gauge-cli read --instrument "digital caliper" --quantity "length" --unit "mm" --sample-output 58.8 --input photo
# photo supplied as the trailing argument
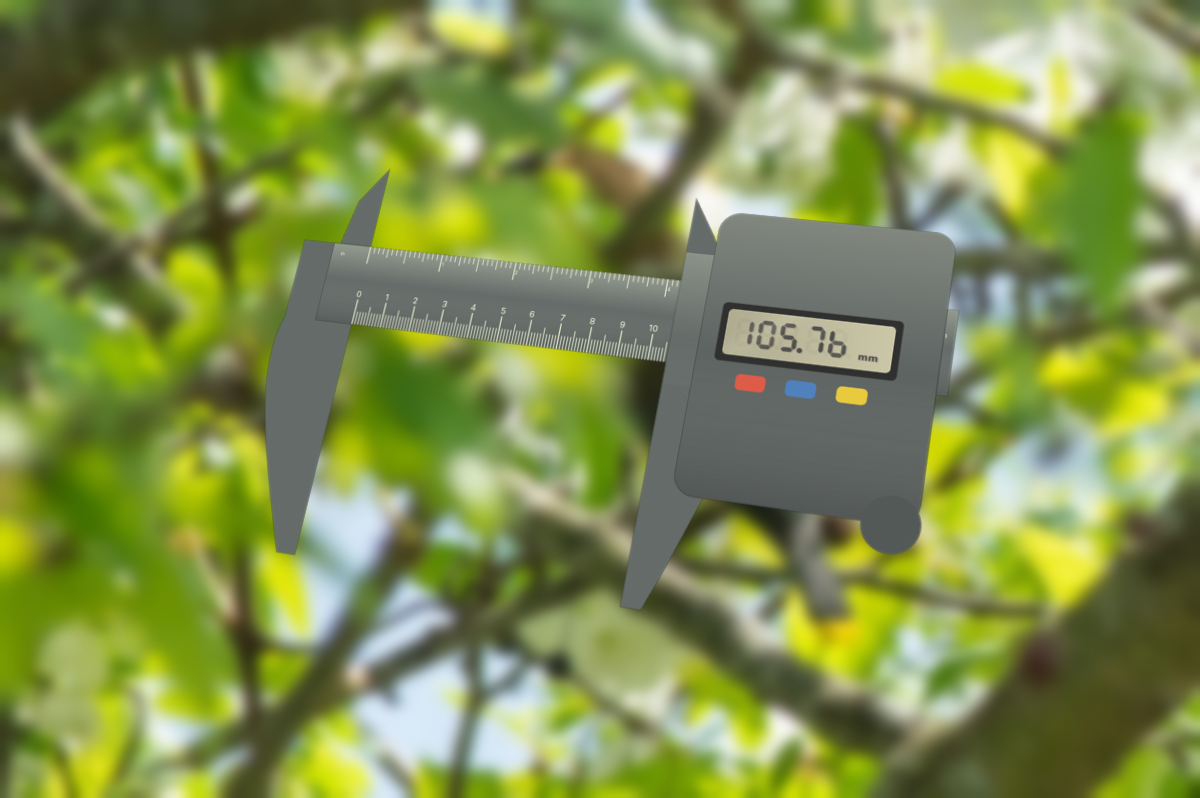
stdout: 105.76
